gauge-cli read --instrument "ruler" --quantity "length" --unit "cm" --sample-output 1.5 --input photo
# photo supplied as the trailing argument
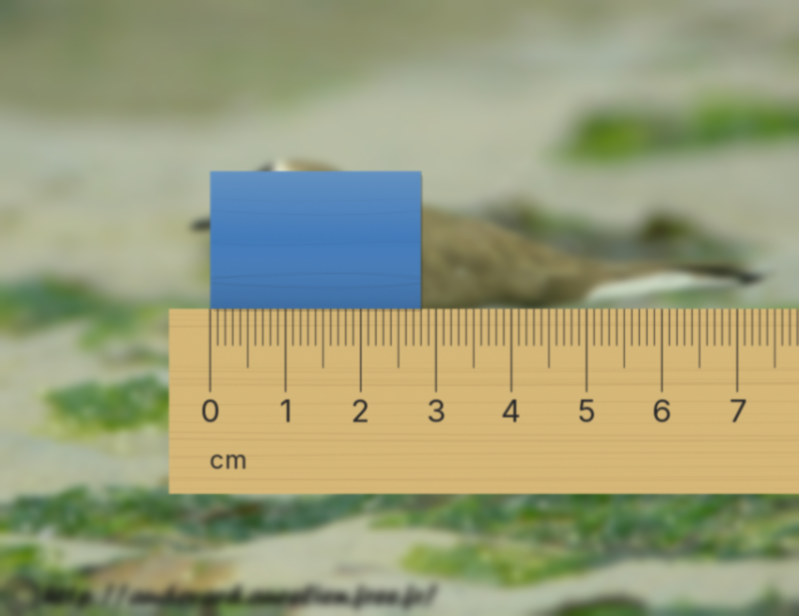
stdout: 2.8
